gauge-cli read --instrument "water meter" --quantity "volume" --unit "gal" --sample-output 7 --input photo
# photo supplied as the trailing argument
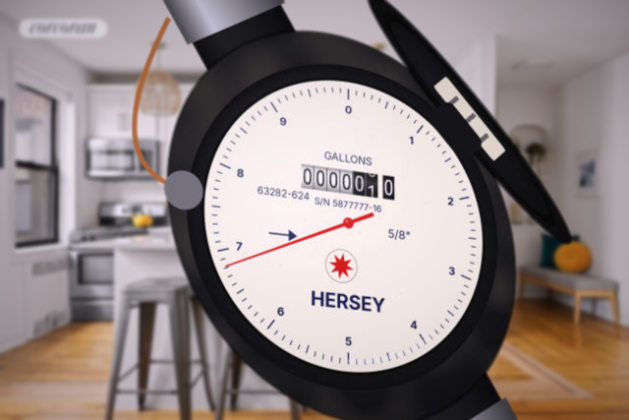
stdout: 6.8
